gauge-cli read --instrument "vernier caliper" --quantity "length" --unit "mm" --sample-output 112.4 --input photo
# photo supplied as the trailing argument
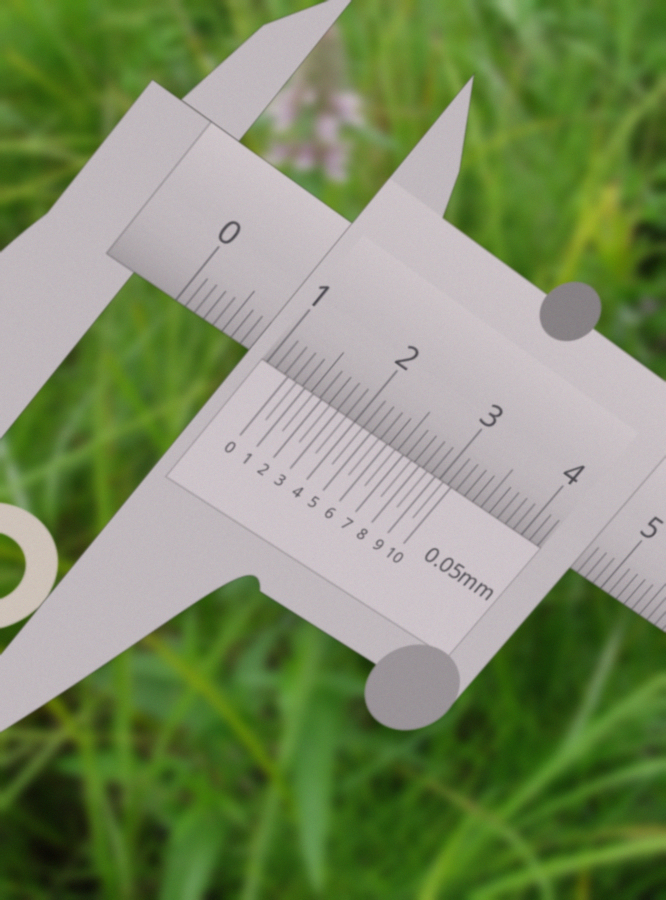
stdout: 12.4
